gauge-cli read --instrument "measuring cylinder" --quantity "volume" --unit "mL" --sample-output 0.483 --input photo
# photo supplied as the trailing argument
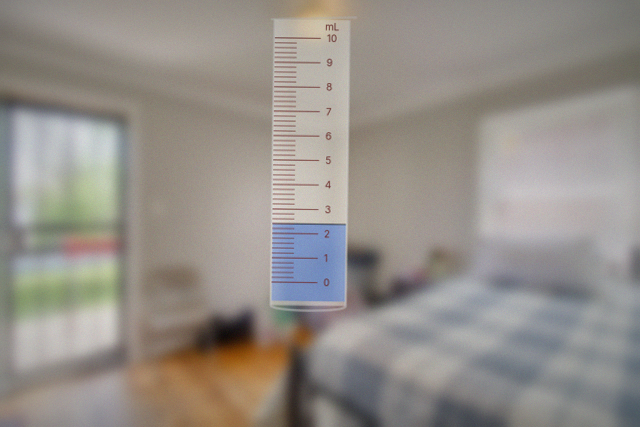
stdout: 2.4
